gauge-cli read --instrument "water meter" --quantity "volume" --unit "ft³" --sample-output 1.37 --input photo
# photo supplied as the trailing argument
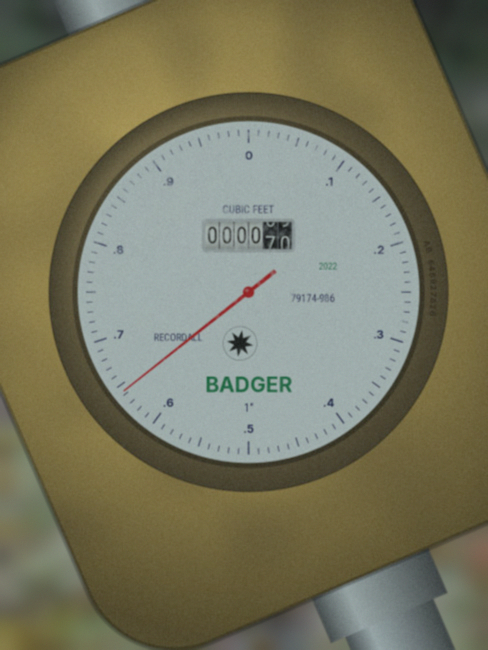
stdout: 69.64
